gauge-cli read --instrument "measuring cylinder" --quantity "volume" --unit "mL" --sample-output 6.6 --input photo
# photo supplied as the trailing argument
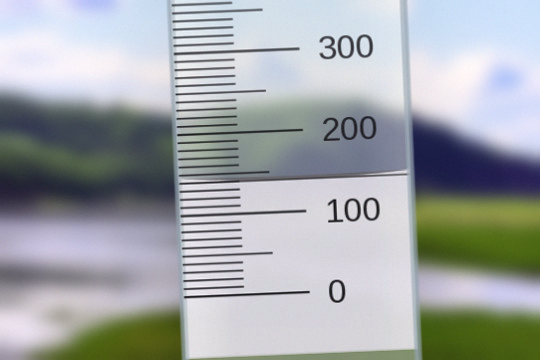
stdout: 140
